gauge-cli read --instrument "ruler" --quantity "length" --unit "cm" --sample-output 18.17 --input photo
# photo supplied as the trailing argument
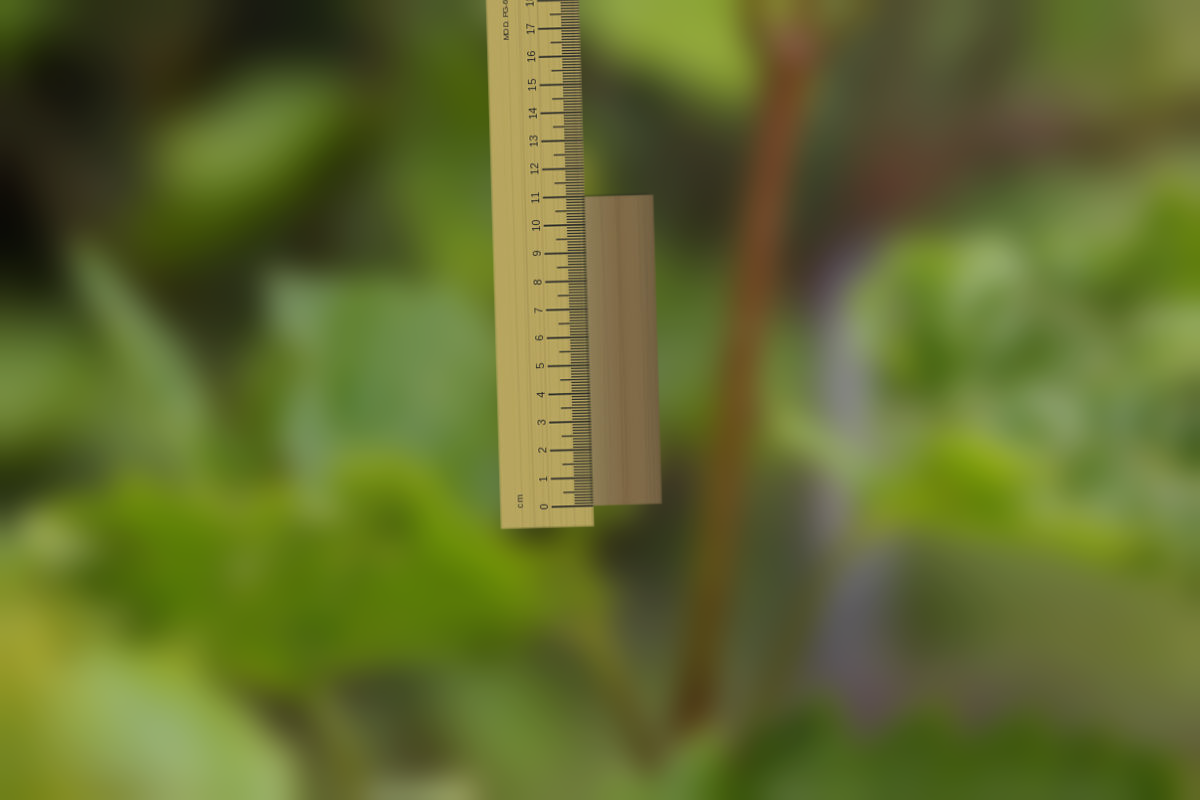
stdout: 11
